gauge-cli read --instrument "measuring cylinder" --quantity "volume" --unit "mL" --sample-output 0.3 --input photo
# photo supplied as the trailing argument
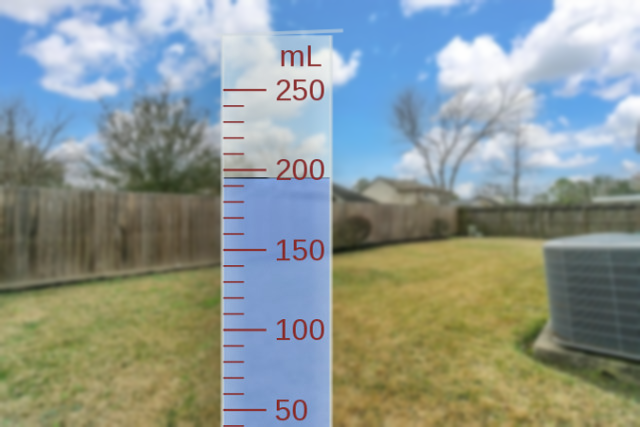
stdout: 195
